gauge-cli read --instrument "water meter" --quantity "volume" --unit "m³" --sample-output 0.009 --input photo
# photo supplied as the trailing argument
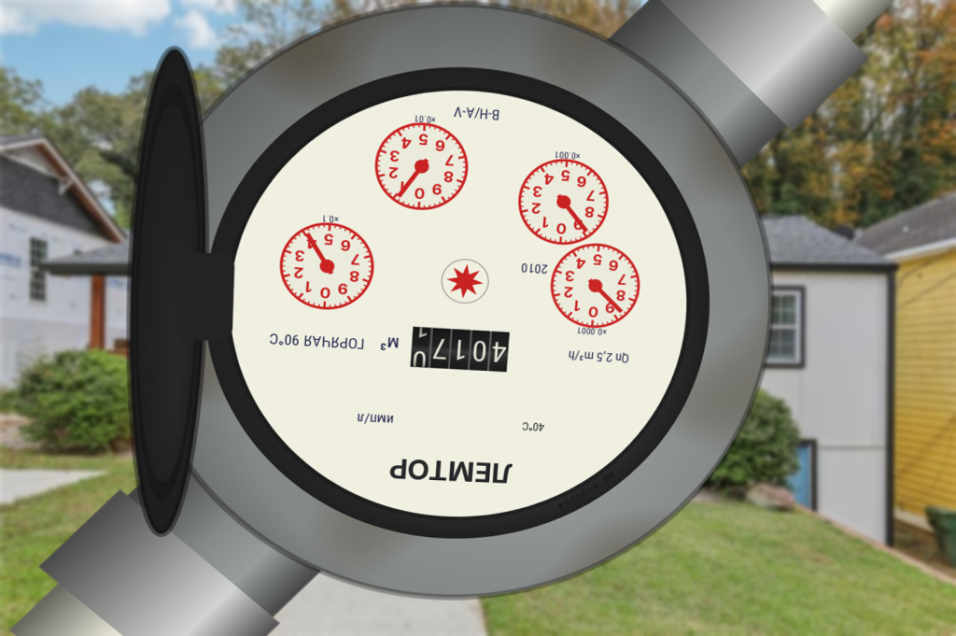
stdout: 40170.4088
